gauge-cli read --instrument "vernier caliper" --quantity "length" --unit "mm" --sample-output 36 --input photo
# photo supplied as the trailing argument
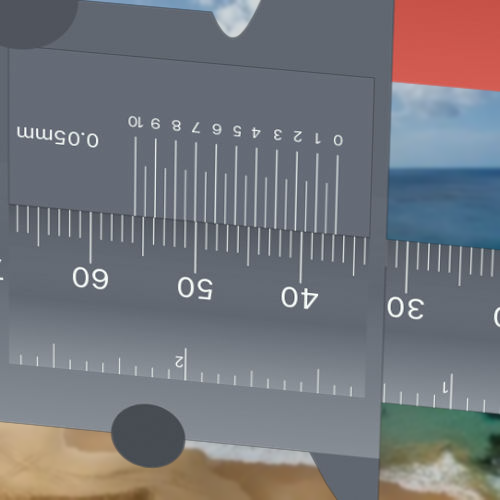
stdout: 36.8
